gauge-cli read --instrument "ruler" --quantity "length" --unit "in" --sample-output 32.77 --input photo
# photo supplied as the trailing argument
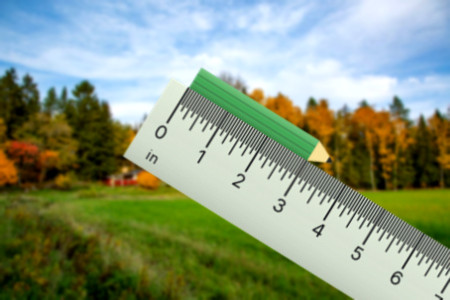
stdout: 3.5
